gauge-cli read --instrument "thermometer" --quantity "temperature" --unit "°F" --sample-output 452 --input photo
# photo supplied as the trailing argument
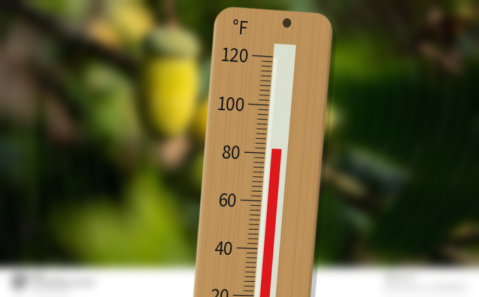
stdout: 82
